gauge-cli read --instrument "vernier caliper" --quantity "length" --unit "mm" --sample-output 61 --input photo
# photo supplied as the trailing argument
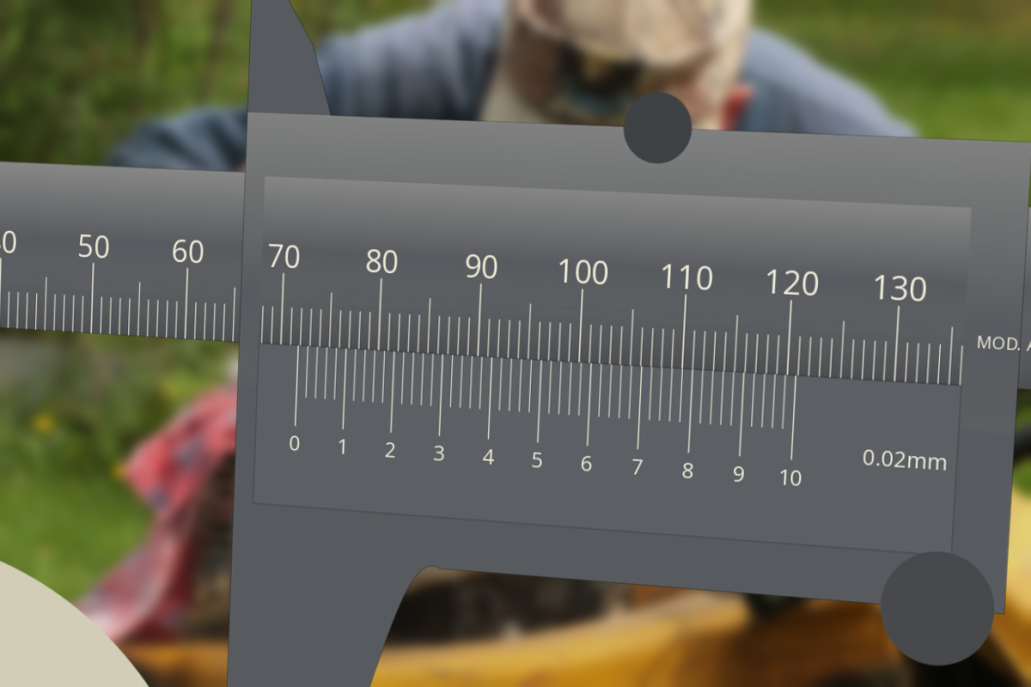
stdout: 71.8
